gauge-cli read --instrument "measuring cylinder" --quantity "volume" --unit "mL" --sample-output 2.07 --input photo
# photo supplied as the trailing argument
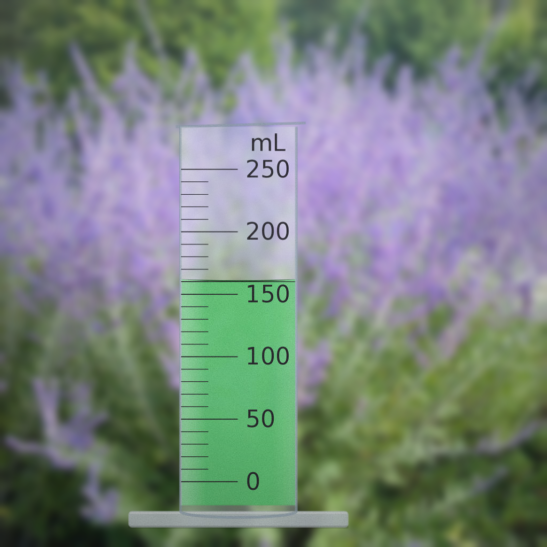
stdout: 160
